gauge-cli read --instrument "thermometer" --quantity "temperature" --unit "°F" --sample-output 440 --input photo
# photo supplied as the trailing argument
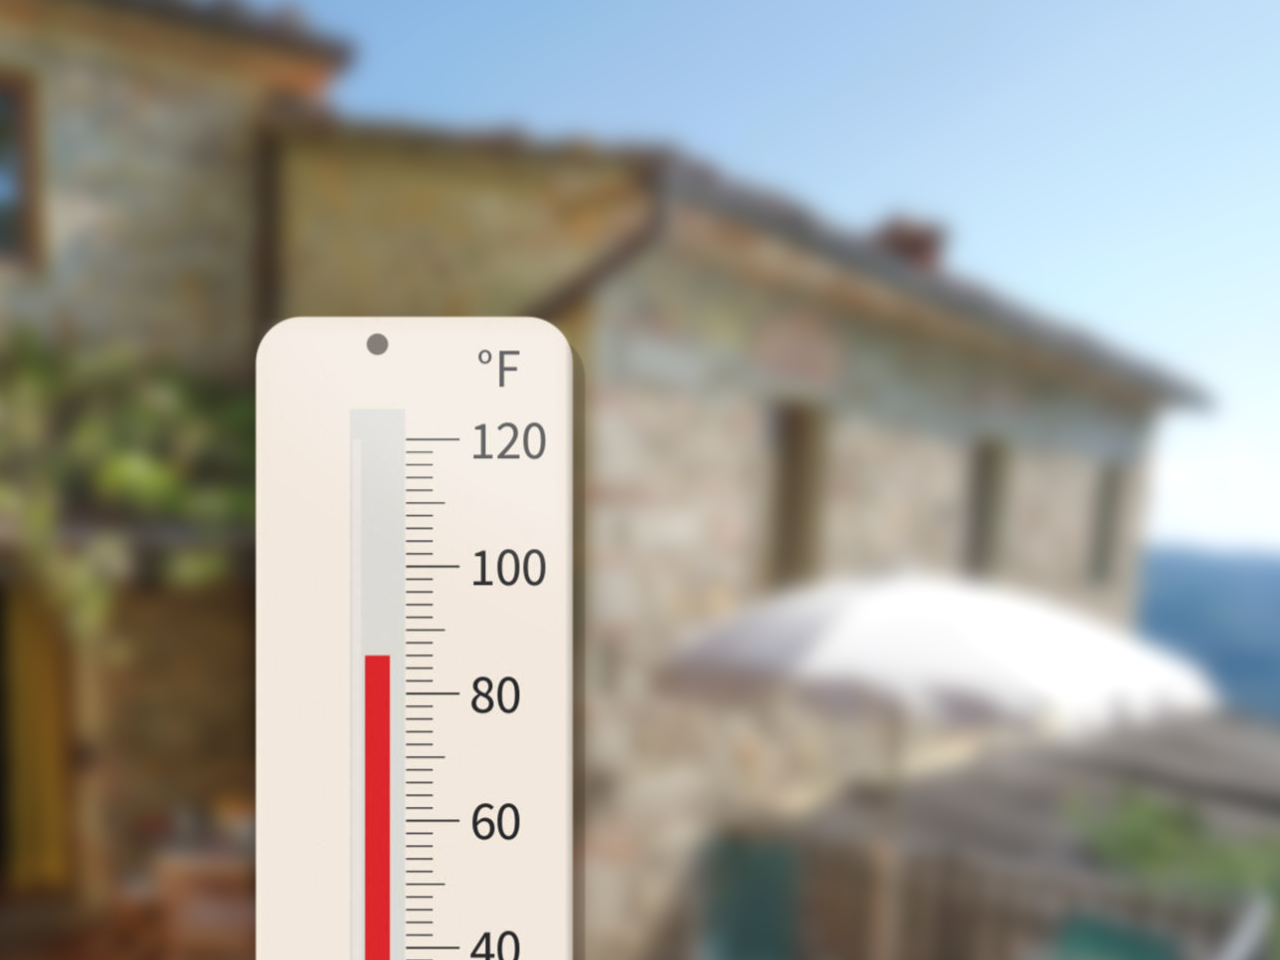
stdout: 86
